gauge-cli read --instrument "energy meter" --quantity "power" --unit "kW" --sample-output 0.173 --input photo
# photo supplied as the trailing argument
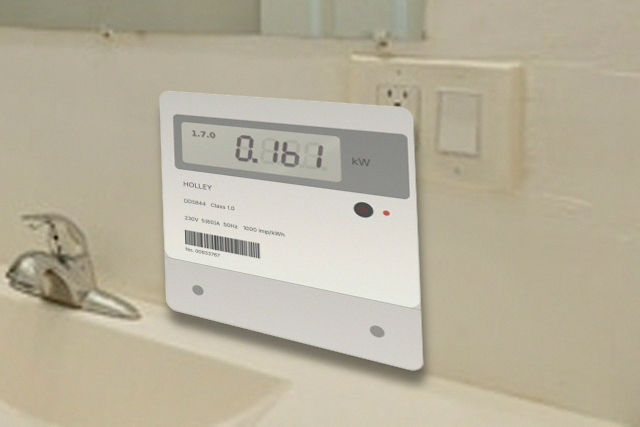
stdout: 0.161
